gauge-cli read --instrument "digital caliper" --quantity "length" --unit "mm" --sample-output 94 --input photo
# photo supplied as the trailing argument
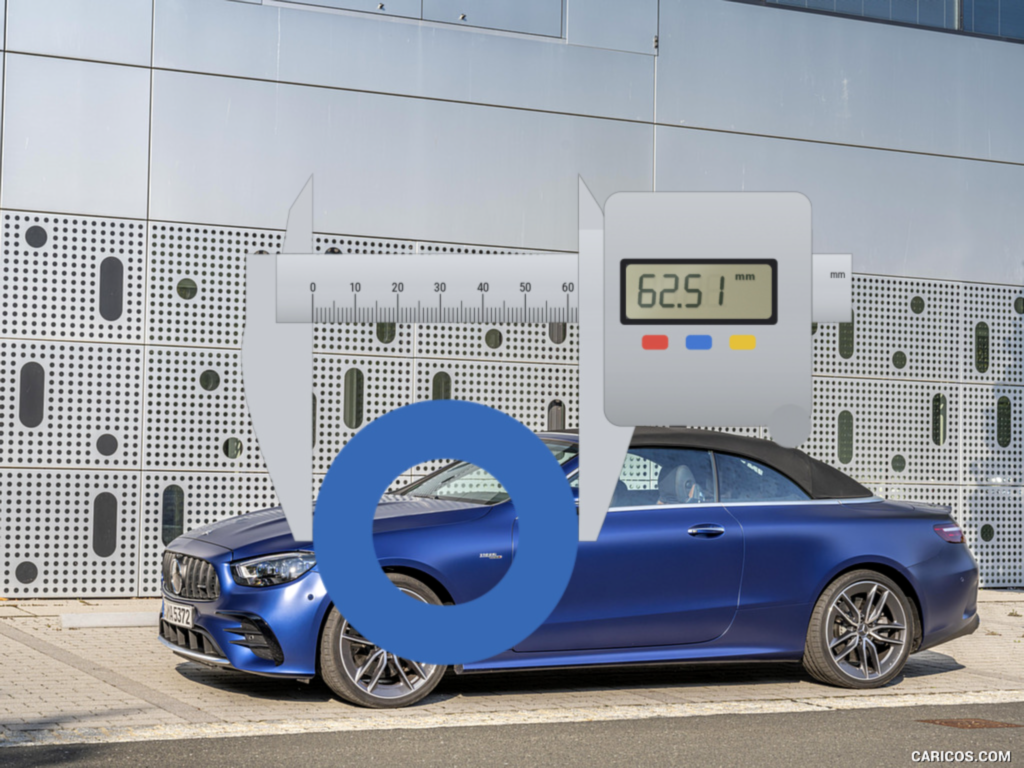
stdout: 62.51
